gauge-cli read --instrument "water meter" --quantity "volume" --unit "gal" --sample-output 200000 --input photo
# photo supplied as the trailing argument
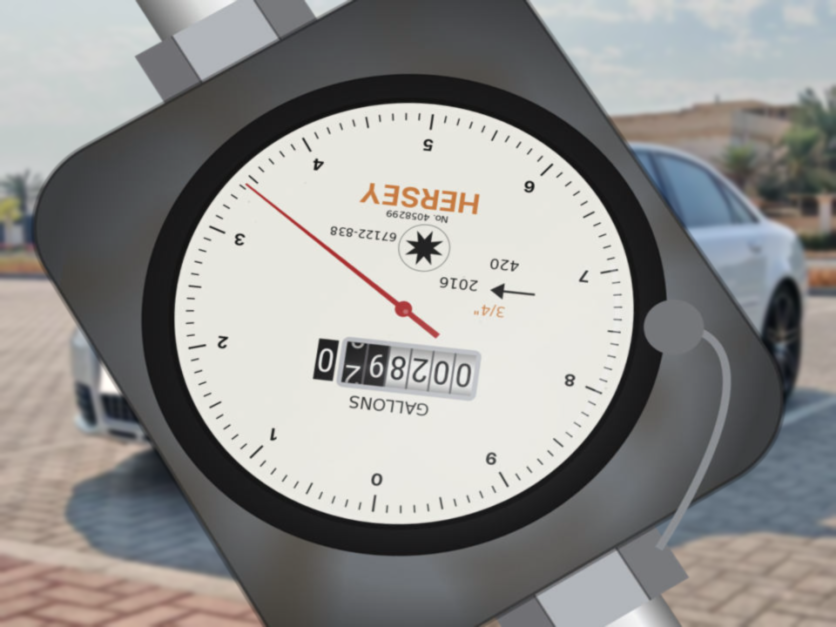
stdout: 28923.4
